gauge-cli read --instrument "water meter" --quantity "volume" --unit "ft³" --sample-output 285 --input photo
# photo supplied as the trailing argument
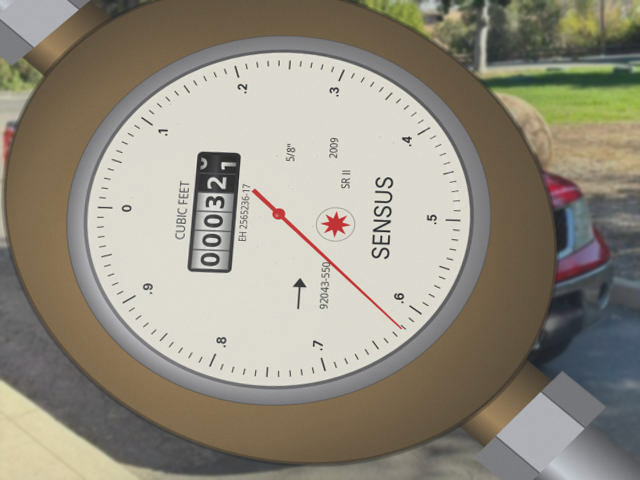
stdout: 320.62
